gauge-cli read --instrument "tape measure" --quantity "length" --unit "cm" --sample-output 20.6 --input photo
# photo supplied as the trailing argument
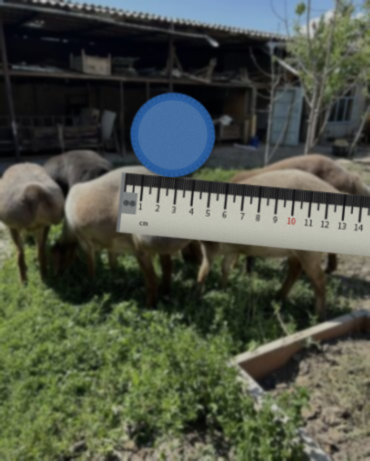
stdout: 5
